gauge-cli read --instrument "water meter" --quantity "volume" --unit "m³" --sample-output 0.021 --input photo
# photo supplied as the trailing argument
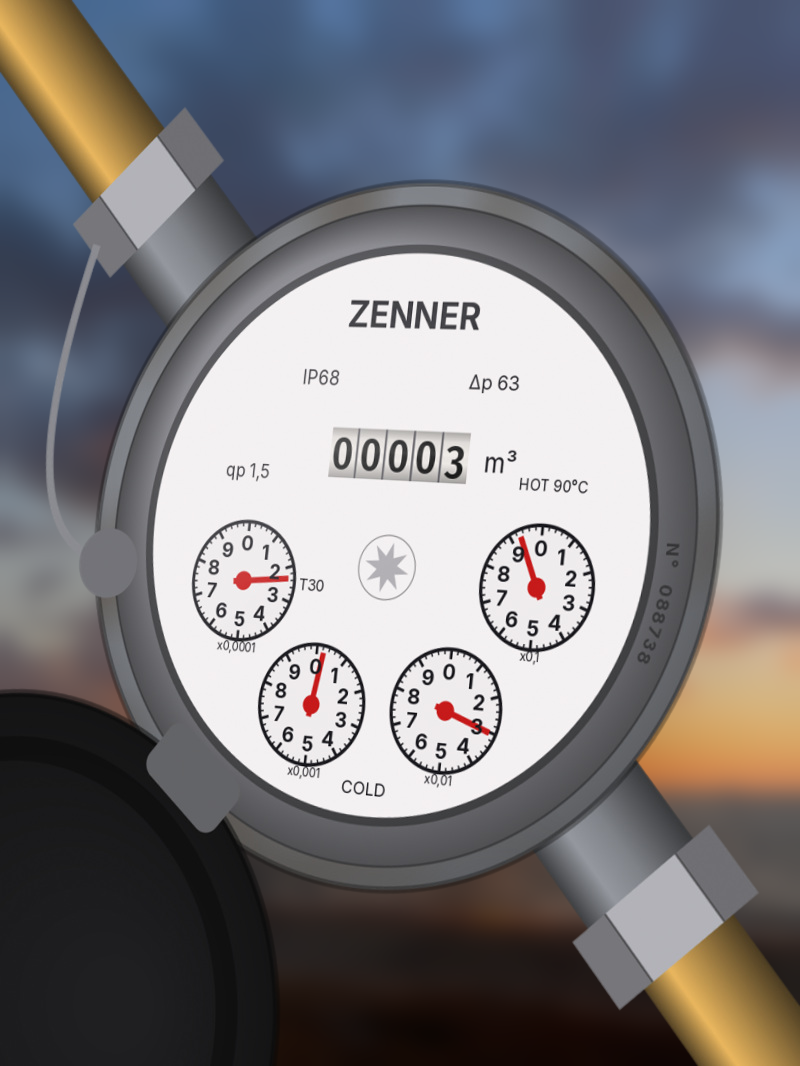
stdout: 2.9302
